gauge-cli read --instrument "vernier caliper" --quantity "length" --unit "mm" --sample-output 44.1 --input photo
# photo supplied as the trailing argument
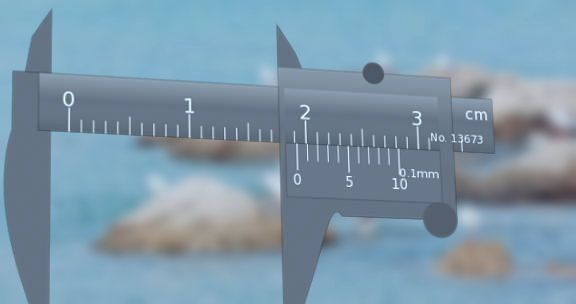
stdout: 19.2
